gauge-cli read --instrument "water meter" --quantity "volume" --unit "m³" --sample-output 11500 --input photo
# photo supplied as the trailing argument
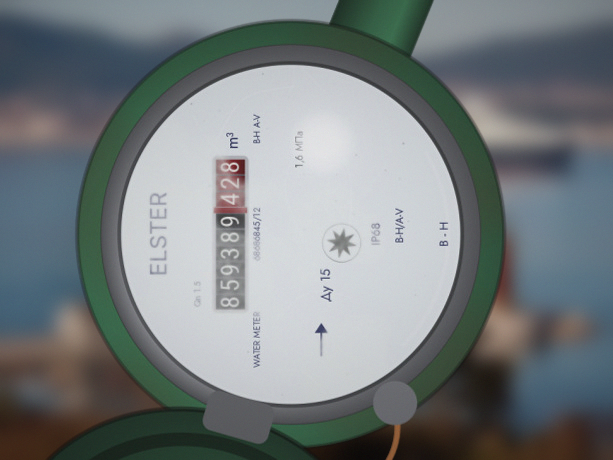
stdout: 859389.428
